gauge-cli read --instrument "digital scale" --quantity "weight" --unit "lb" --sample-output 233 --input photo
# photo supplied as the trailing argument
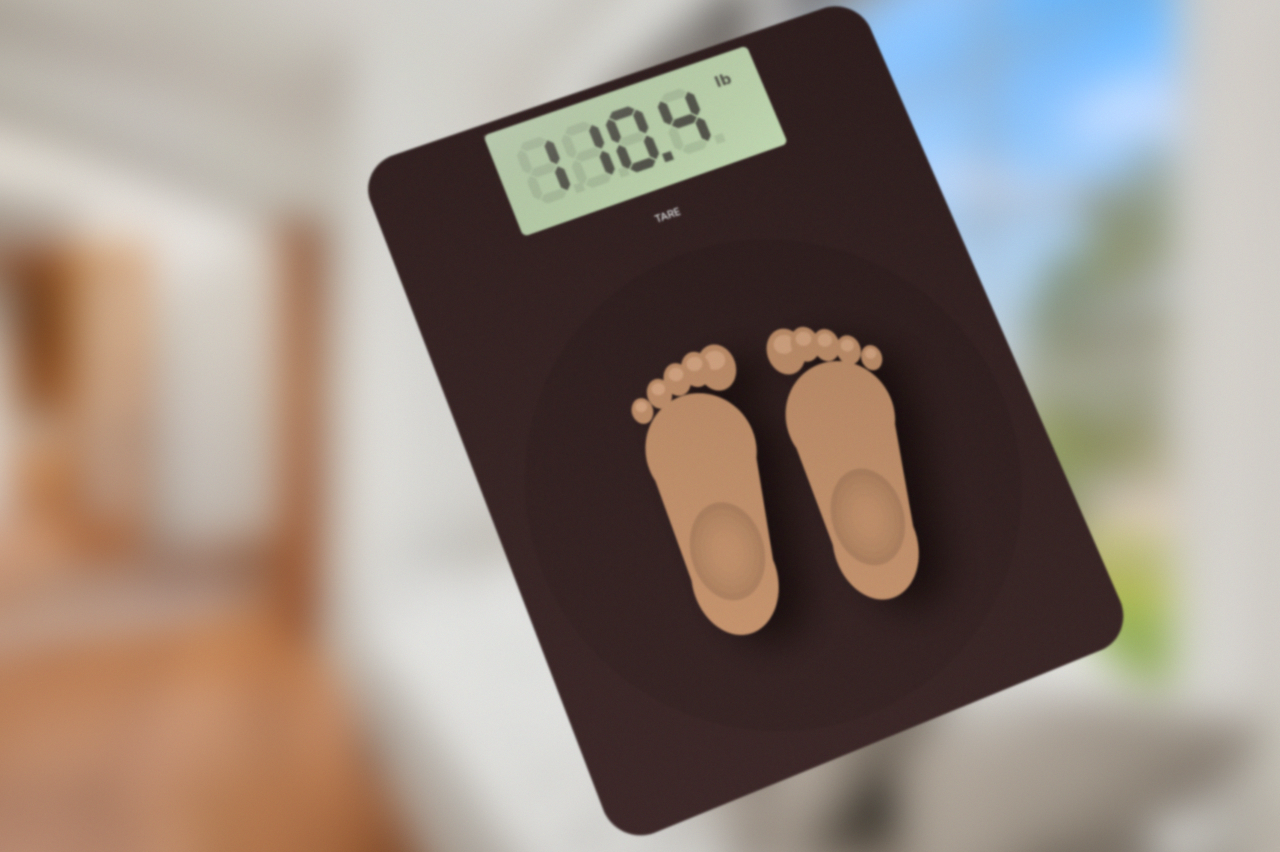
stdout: 110.4
